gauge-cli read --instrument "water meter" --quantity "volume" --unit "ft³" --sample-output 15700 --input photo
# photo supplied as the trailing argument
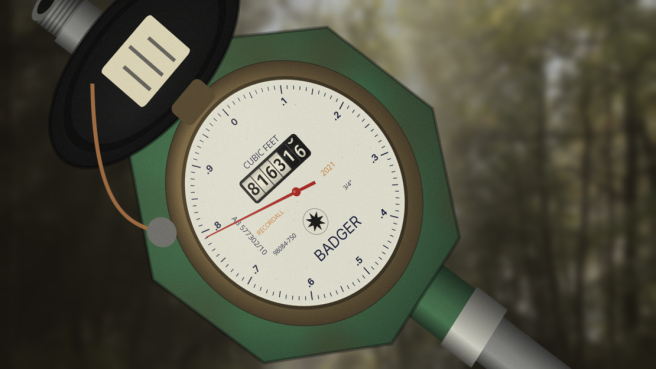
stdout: 816315.79
